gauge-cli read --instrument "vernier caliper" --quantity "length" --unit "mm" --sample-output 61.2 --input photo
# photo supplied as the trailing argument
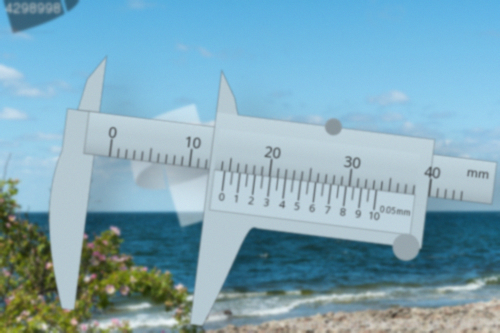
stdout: 14.4
